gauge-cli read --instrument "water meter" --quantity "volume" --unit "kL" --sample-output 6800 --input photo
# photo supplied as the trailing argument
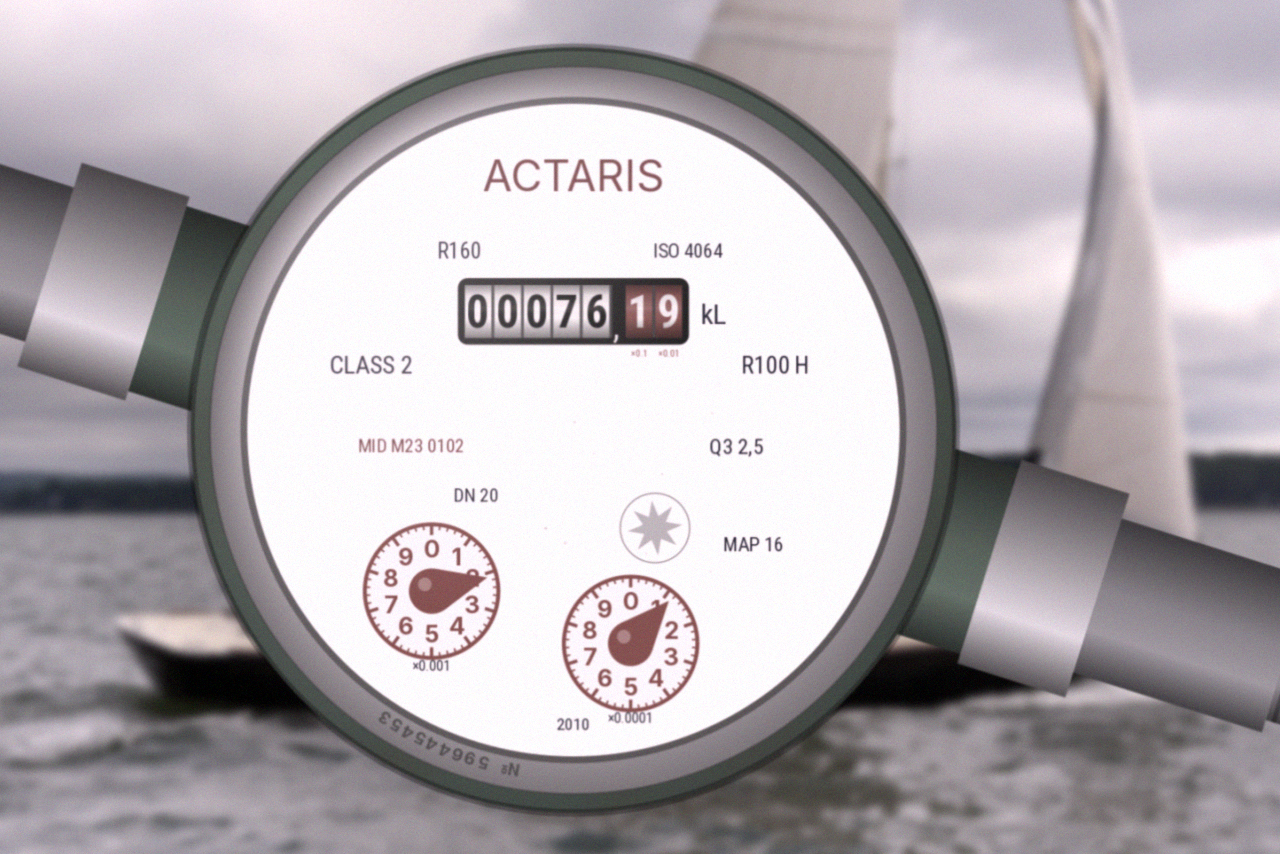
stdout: 76.1921
